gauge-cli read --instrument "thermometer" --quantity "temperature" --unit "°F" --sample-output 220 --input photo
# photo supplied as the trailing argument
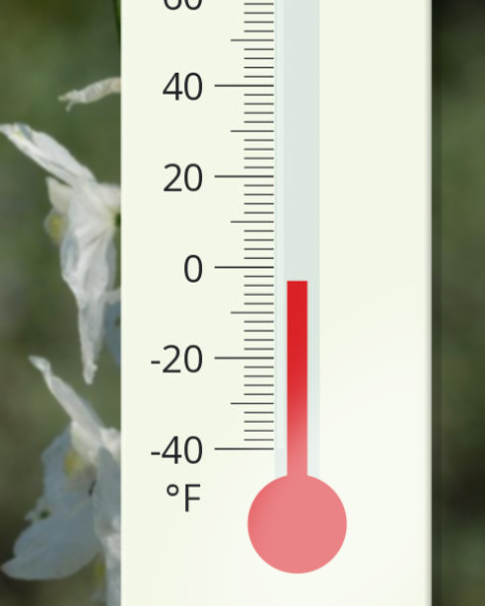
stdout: -3
